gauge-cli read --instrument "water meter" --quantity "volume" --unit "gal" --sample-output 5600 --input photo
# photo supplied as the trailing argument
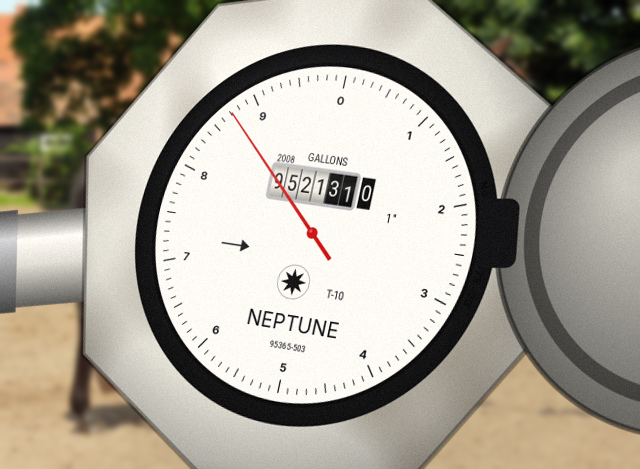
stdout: 9521308.7
